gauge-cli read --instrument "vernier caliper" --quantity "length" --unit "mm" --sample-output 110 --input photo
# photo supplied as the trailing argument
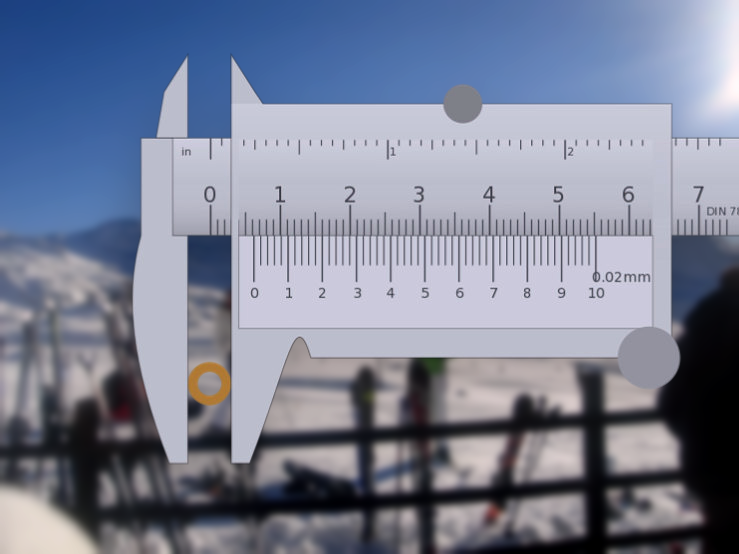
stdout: 6.2
